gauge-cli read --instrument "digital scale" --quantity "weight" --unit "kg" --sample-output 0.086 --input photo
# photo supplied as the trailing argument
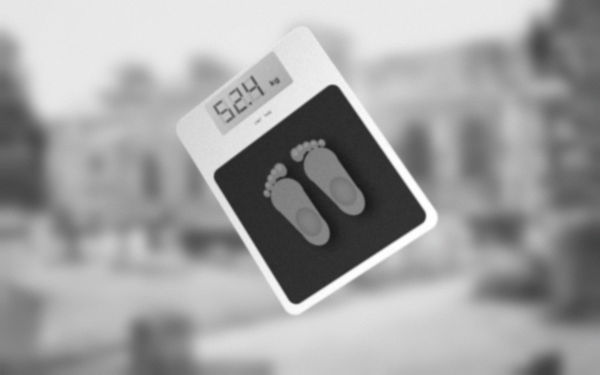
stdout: 52.4
